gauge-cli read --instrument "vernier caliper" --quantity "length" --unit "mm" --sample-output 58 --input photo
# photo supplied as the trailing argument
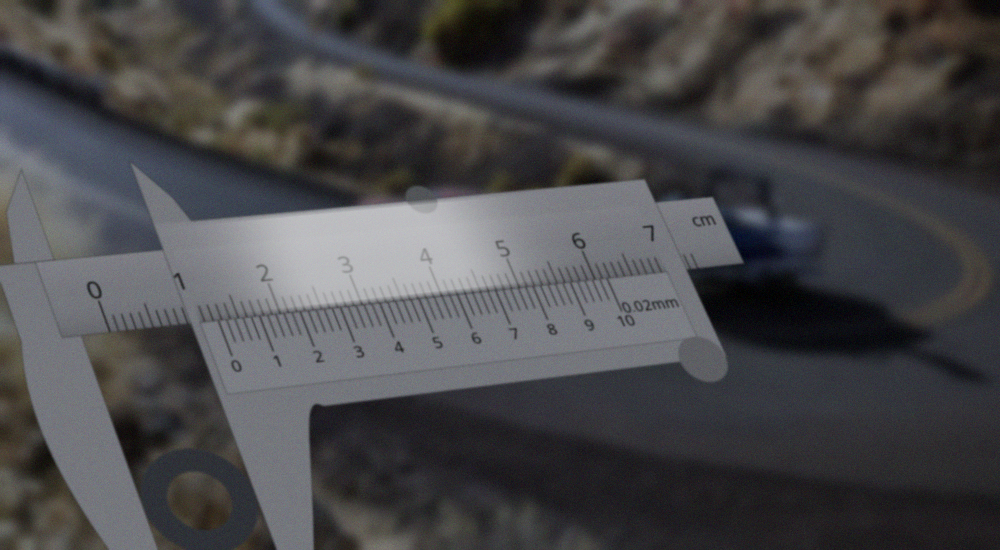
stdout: 12.6
